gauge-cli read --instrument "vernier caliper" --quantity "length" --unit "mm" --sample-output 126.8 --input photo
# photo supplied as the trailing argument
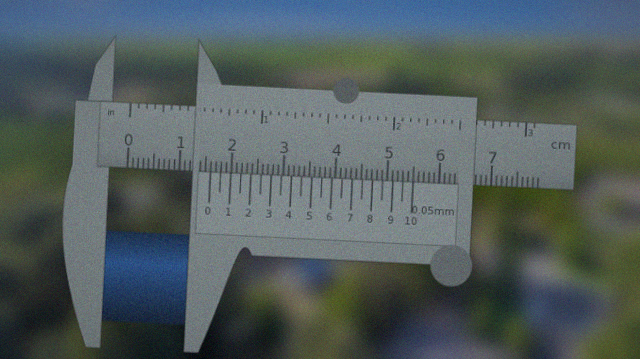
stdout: 16.0
